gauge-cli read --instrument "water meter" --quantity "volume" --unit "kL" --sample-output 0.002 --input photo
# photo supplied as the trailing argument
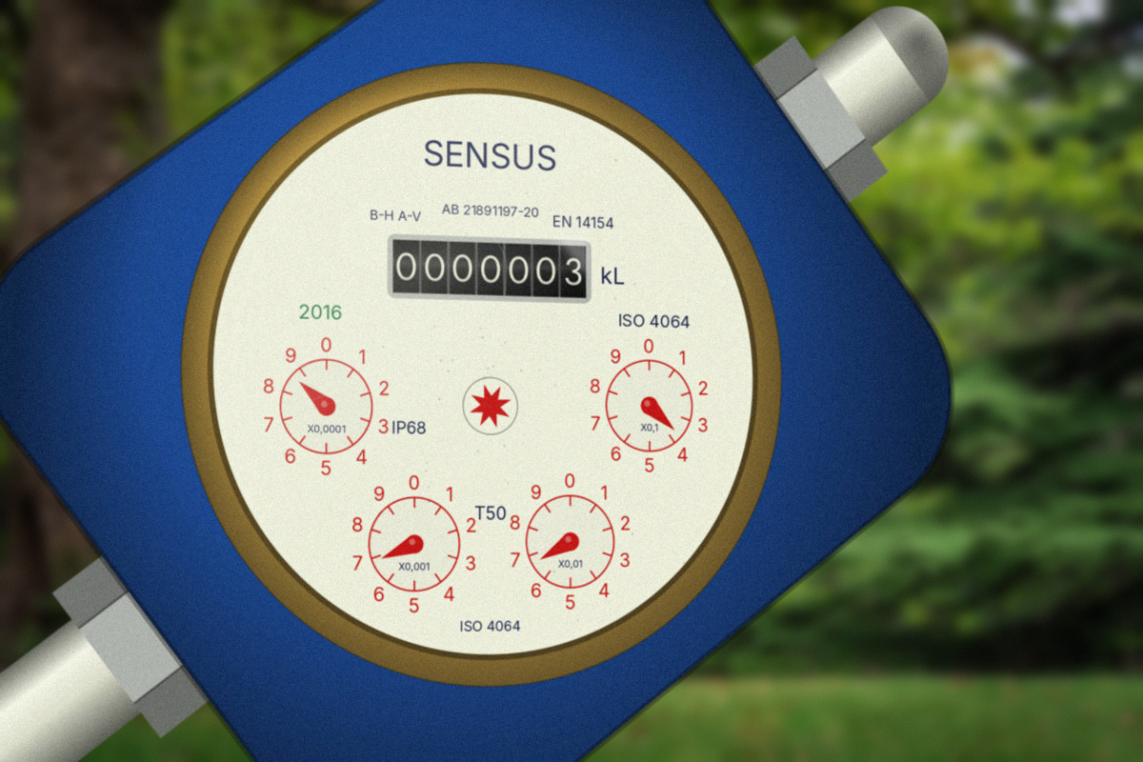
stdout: 3.3668
